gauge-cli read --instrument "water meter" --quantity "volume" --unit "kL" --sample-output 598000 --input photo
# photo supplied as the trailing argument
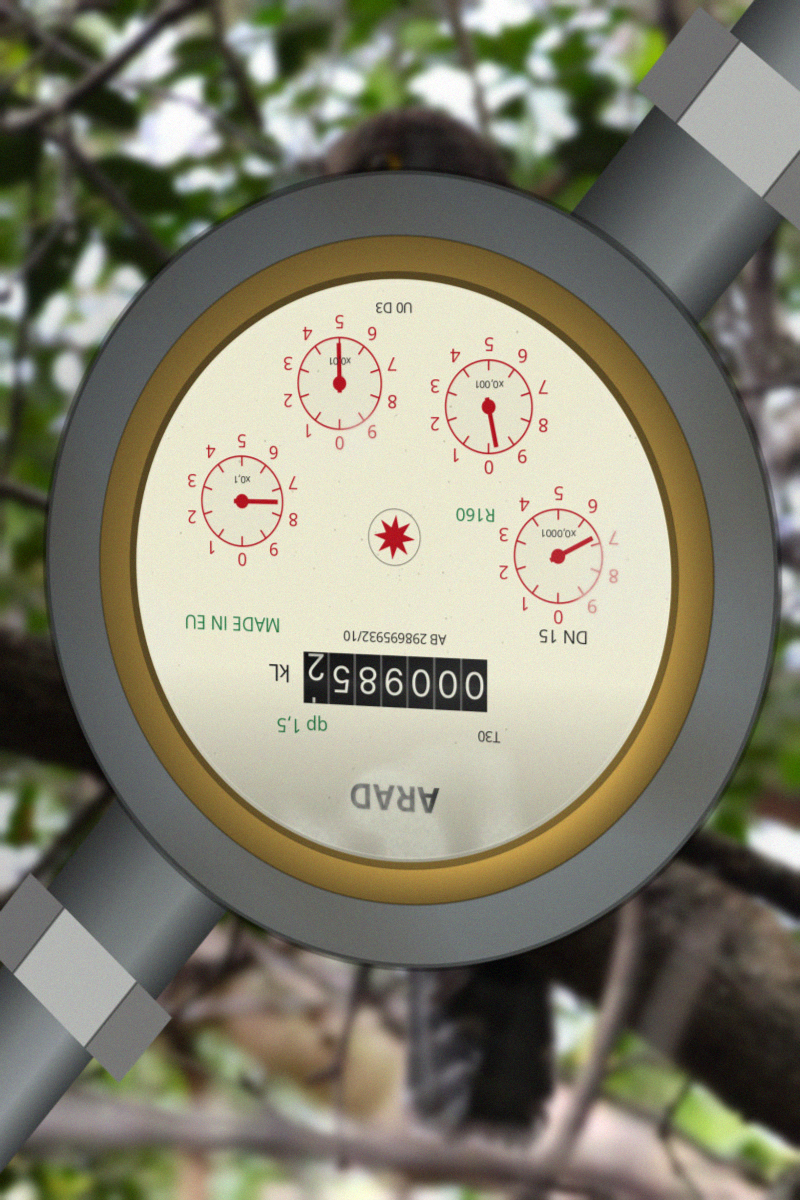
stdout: 9851.7496
